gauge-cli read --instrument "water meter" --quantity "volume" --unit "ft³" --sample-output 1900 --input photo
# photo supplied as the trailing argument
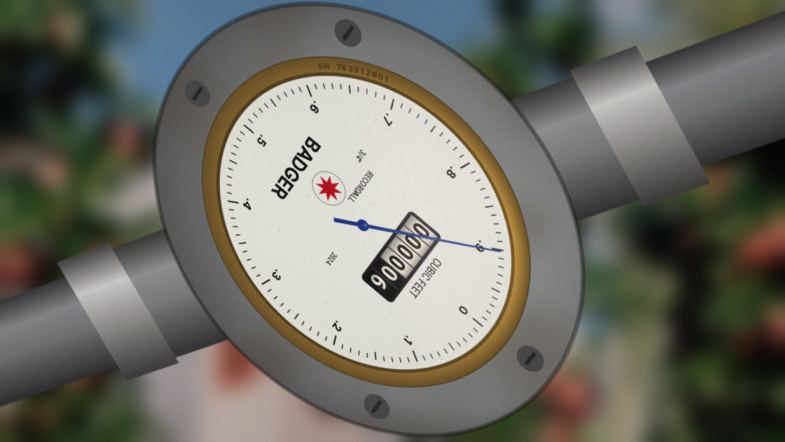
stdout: 5.90
